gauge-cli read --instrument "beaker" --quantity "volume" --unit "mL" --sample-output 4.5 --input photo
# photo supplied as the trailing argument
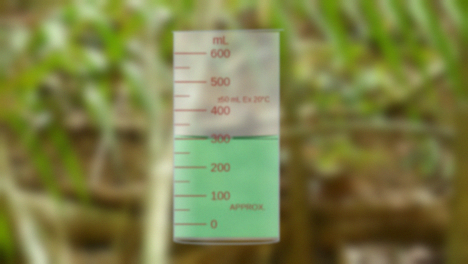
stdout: 300
